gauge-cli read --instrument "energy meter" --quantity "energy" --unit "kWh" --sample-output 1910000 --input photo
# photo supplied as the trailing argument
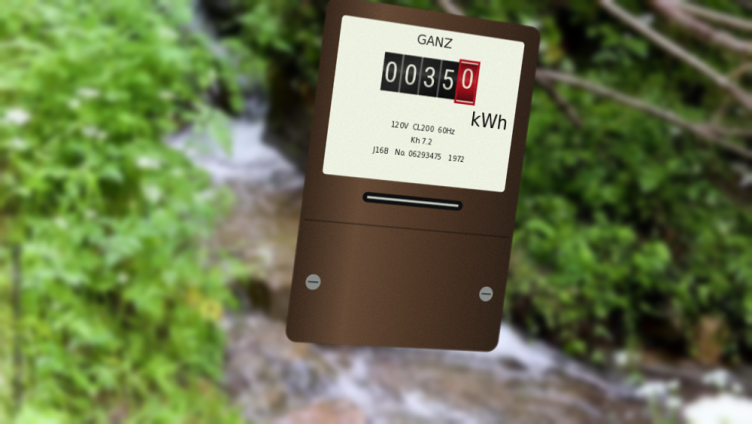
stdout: 35.0
